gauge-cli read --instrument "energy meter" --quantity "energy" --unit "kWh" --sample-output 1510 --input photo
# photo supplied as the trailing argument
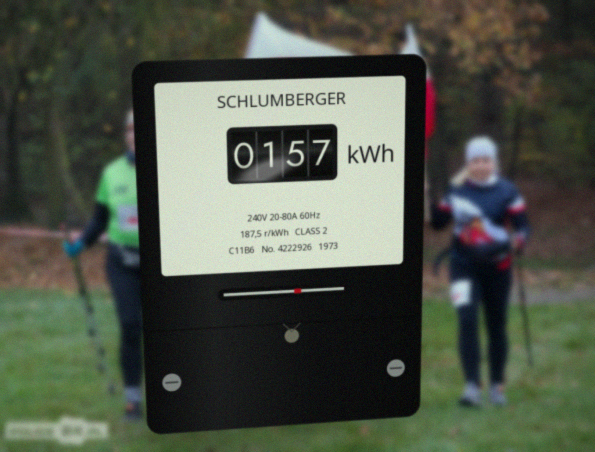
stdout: 157
